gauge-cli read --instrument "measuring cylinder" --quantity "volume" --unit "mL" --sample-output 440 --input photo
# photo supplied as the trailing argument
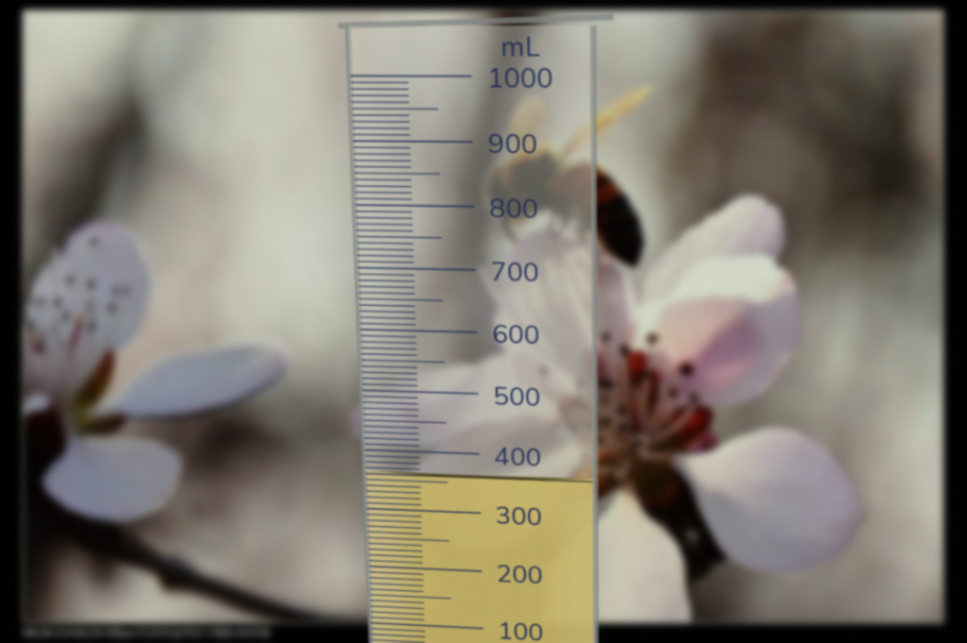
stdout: 360
